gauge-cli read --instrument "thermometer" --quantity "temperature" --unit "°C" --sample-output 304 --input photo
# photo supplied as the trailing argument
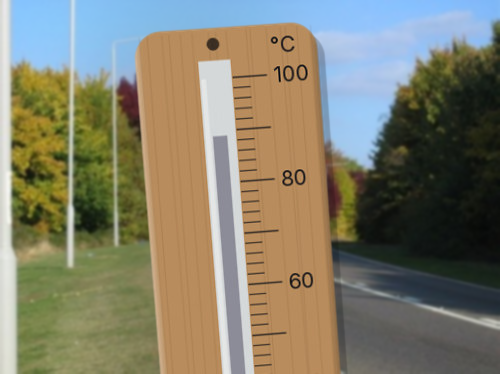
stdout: 89
